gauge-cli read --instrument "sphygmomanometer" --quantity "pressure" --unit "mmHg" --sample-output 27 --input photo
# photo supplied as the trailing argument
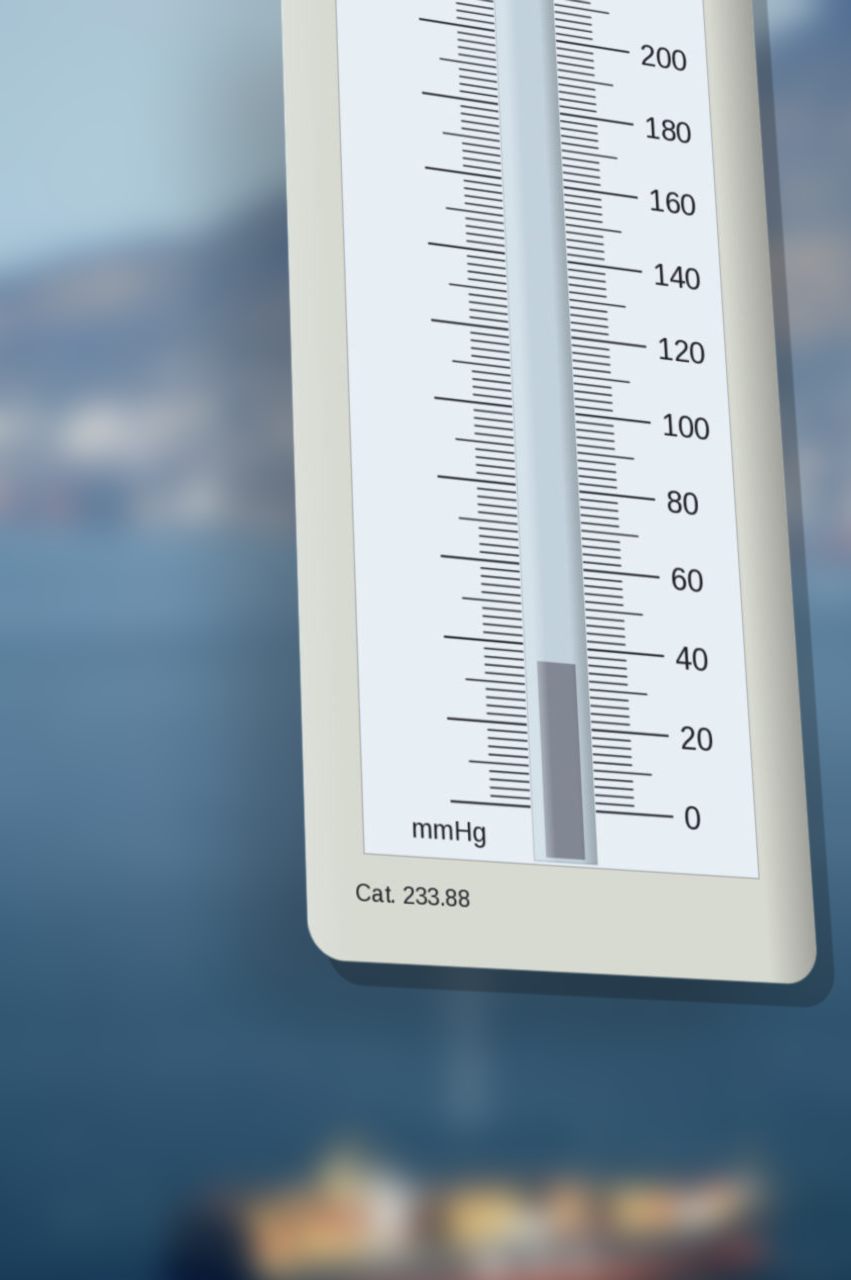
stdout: 36
